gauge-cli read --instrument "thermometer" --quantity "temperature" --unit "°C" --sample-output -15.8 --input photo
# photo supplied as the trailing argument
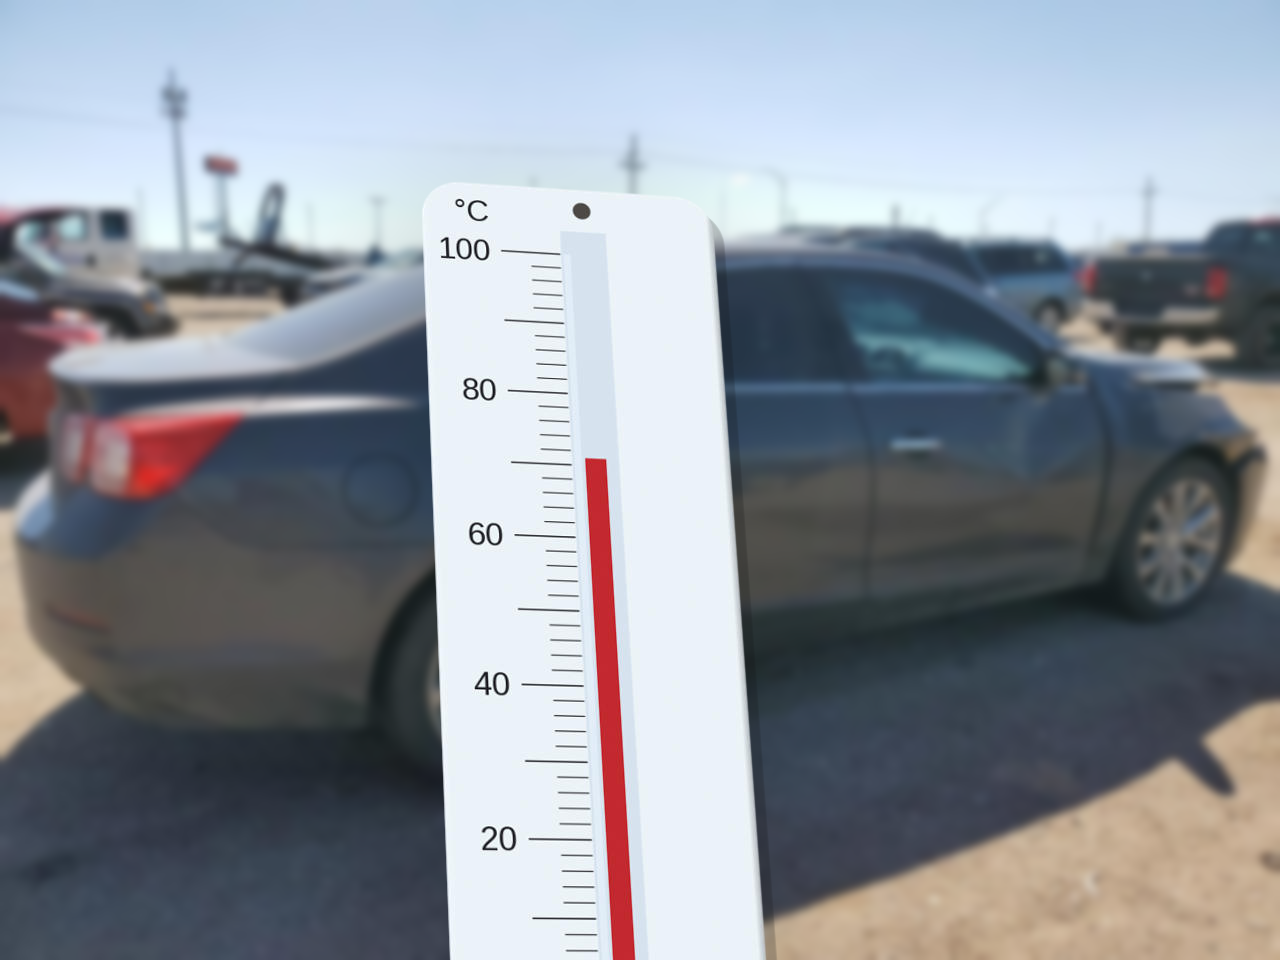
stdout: 71
